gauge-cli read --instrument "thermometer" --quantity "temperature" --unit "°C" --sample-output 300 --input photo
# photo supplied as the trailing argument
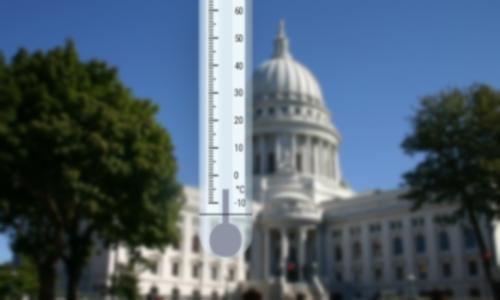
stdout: -5
